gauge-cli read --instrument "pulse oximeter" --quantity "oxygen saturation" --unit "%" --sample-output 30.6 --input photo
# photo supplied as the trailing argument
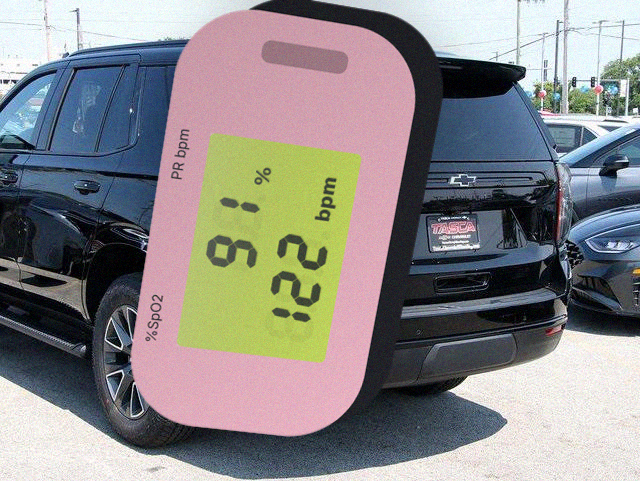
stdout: 91
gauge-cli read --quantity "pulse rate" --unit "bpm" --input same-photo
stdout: 122
